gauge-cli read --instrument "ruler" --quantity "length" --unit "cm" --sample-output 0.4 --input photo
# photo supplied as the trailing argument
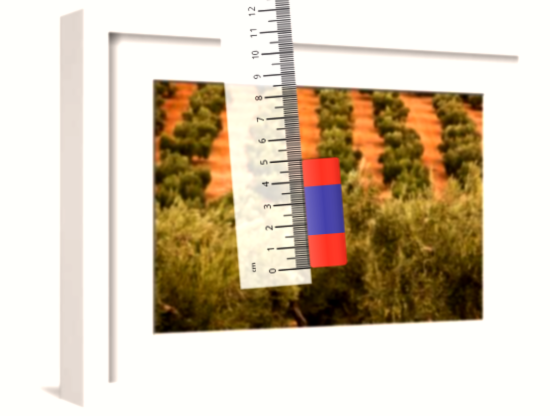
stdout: 5
